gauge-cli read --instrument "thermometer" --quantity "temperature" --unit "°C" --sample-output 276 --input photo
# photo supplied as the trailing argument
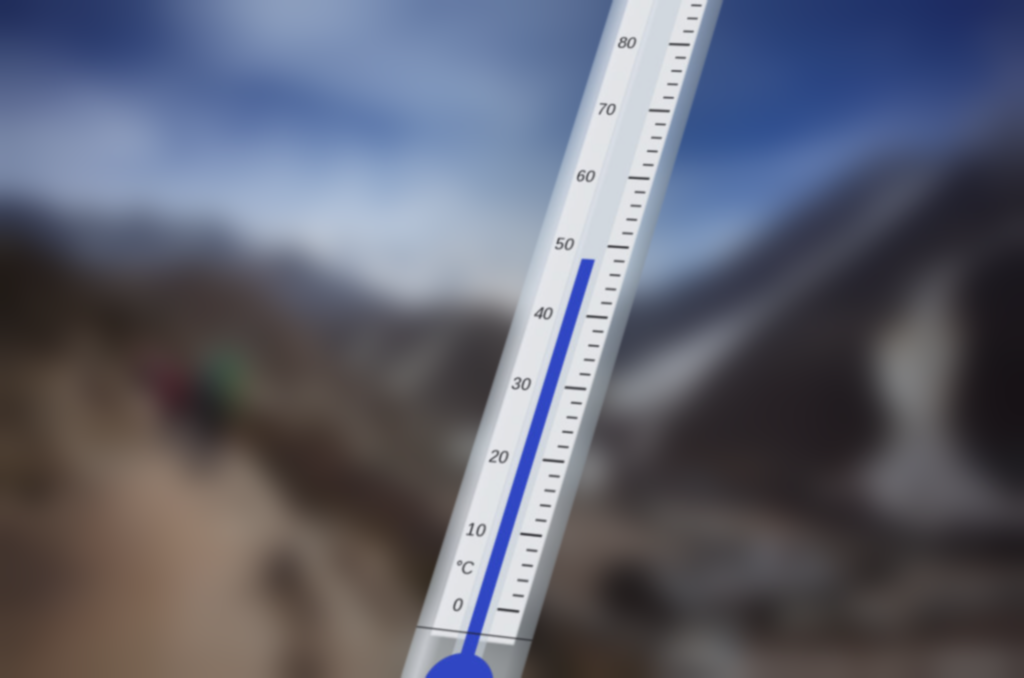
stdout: 48
